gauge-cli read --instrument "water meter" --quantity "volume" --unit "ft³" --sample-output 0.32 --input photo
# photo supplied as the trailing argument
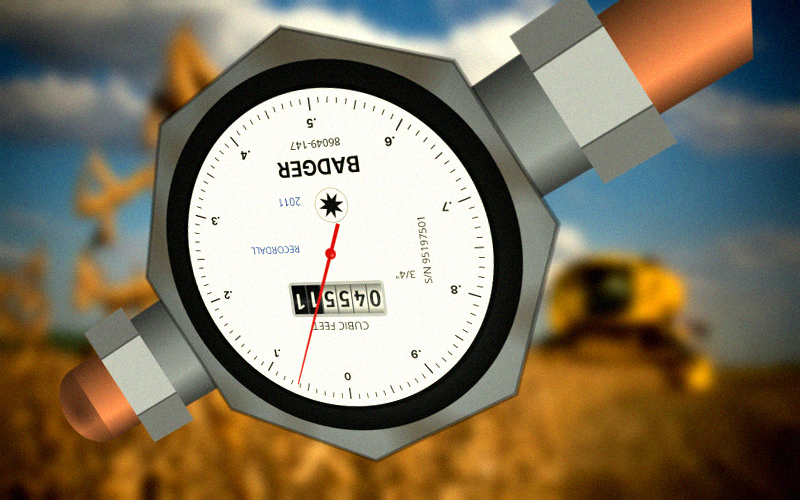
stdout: 45511.06
